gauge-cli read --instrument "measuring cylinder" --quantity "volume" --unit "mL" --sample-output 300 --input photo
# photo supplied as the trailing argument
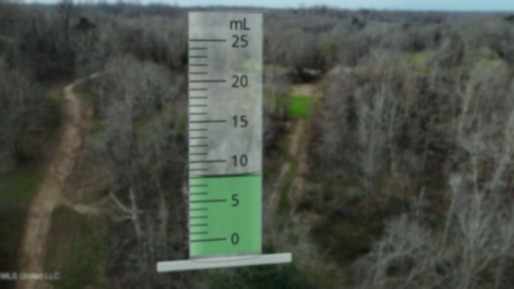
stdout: 8
